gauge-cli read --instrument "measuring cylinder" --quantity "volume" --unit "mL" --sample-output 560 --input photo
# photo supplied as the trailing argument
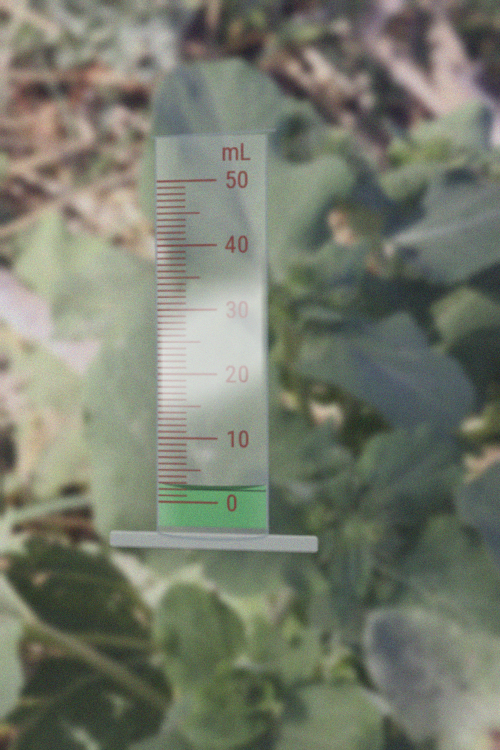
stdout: 2
